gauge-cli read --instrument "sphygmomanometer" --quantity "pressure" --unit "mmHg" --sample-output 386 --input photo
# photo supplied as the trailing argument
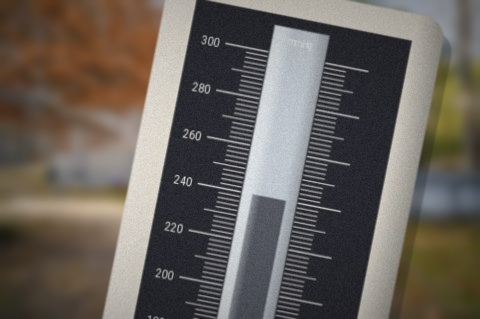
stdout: 240
